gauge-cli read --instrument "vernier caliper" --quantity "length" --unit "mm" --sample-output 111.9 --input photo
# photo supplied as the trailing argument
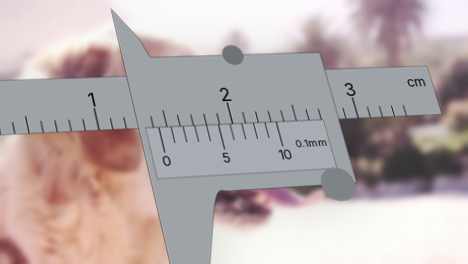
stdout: 14.4
